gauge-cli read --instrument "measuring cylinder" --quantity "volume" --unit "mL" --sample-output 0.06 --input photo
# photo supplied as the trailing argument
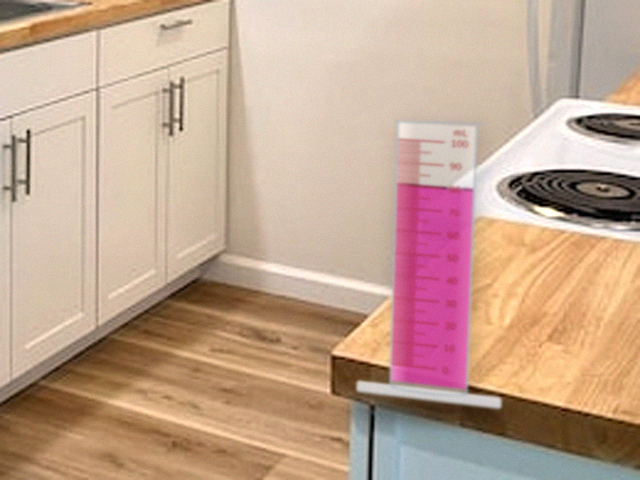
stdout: 80
